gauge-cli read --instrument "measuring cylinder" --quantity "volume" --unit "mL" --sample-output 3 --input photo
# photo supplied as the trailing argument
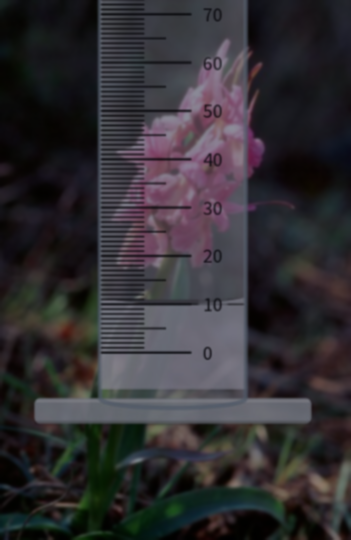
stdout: 10
